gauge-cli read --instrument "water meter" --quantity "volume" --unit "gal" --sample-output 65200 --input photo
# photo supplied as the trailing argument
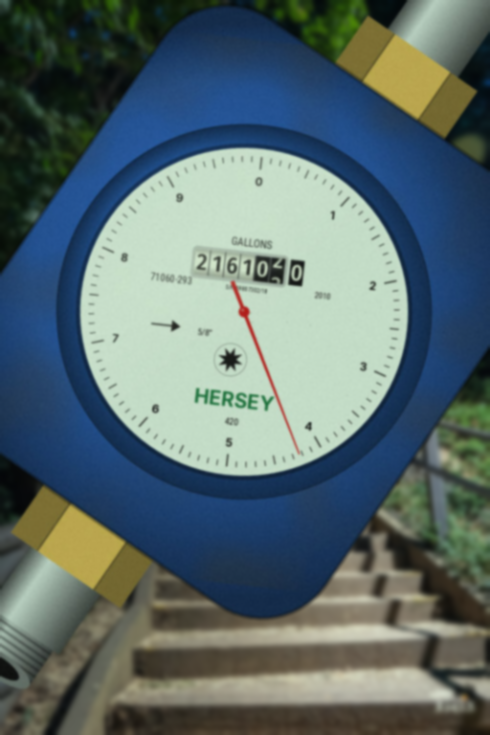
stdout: 2161024.2
